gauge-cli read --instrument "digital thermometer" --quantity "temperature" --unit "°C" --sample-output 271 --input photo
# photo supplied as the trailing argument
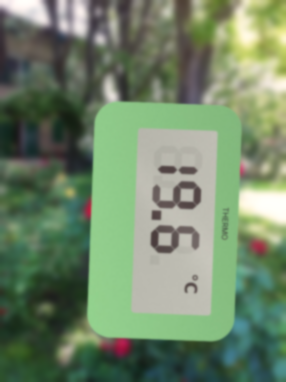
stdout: 19.6
